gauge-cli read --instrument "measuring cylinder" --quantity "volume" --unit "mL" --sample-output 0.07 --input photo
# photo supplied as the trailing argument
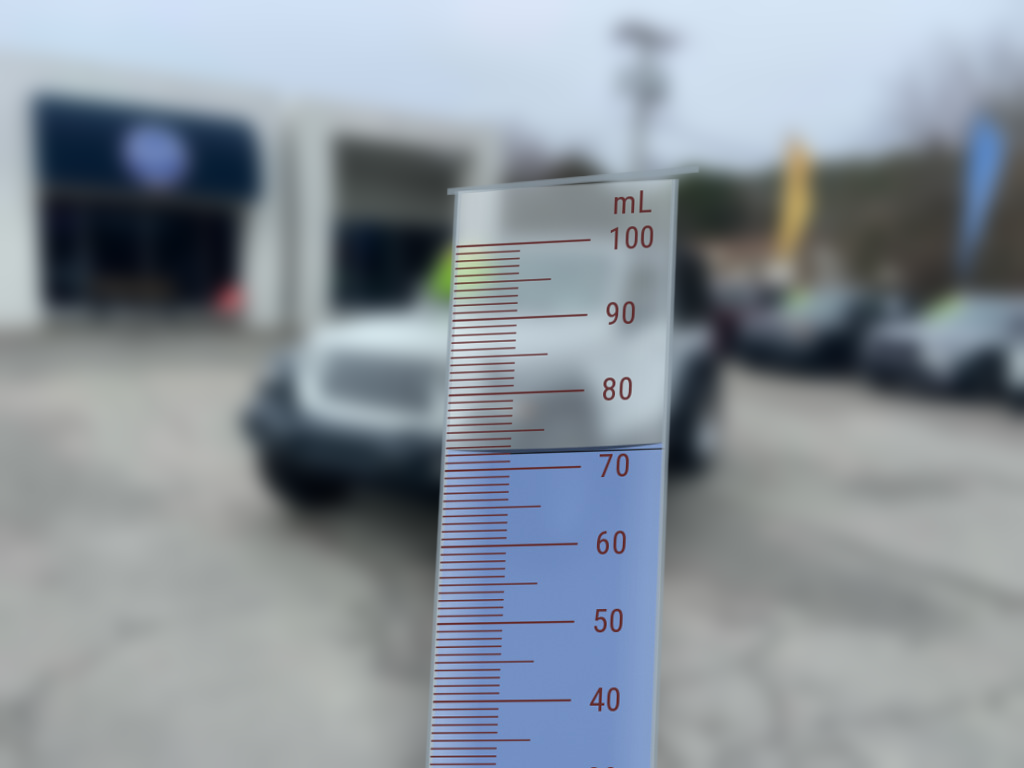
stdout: 72
